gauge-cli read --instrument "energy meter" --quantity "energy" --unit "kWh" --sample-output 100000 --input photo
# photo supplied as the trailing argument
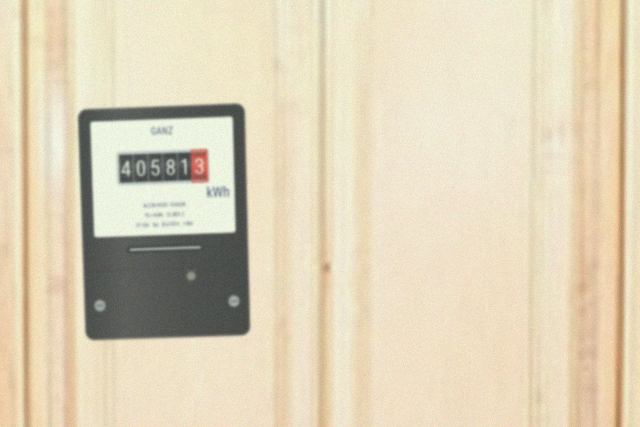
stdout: 40581.3
